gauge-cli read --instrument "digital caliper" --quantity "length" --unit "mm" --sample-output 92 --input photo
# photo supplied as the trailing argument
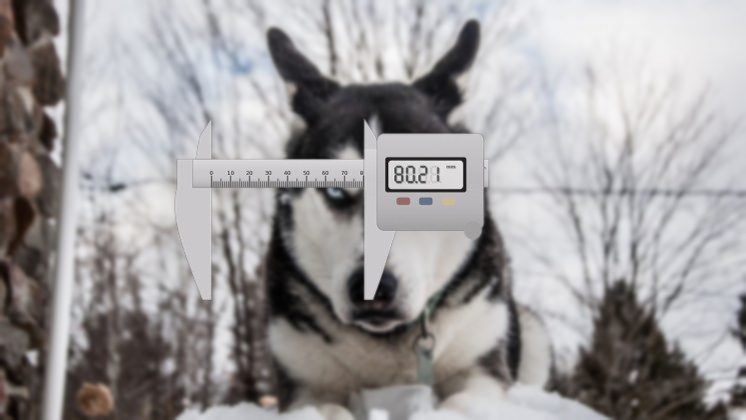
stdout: 80.21
